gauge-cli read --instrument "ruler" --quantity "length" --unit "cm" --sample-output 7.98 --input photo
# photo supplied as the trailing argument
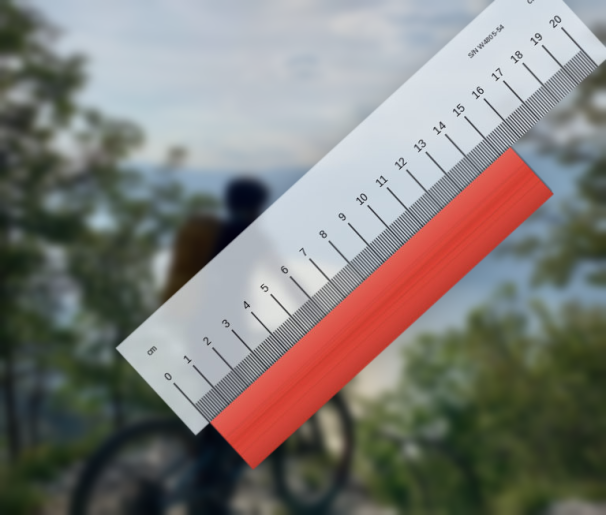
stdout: 15.5
